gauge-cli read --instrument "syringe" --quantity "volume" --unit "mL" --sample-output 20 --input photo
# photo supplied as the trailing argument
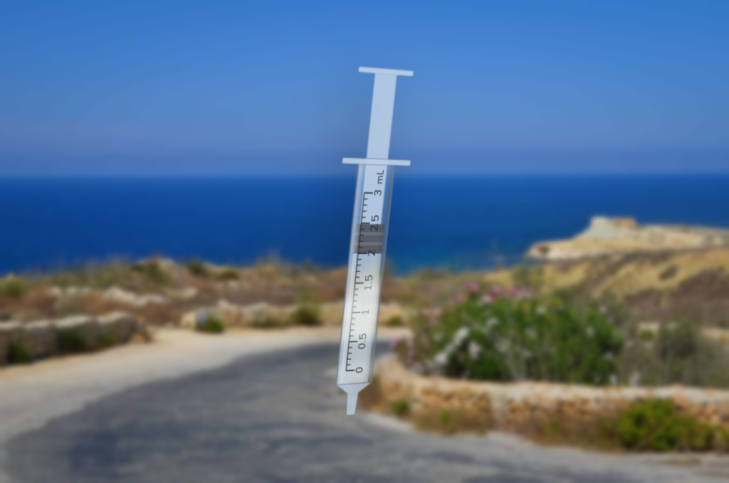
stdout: 2
